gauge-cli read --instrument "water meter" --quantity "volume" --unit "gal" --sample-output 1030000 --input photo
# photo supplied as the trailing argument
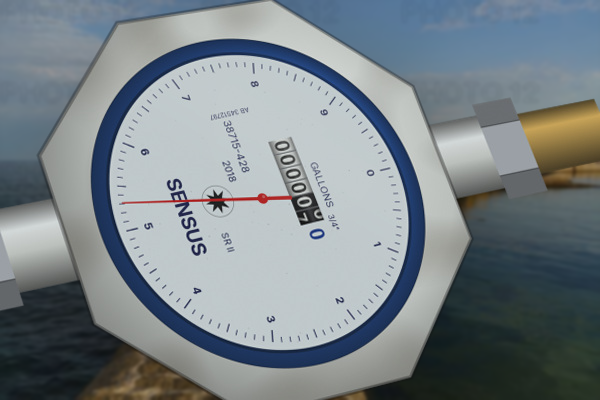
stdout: 65.3
